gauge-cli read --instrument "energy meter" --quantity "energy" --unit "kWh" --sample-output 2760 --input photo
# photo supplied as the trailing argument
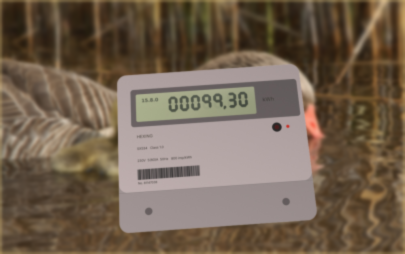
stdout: 99.30
